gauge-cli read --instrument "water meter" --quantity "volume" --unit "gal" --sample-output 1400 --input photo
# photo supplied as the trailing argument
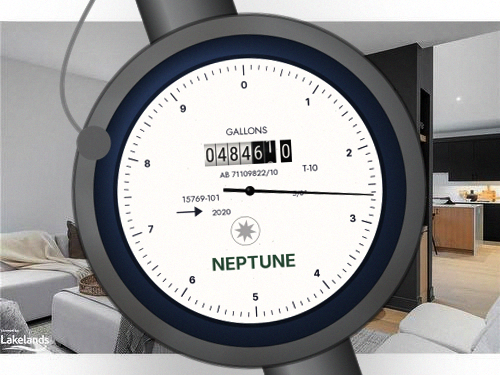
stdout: 484612.6
